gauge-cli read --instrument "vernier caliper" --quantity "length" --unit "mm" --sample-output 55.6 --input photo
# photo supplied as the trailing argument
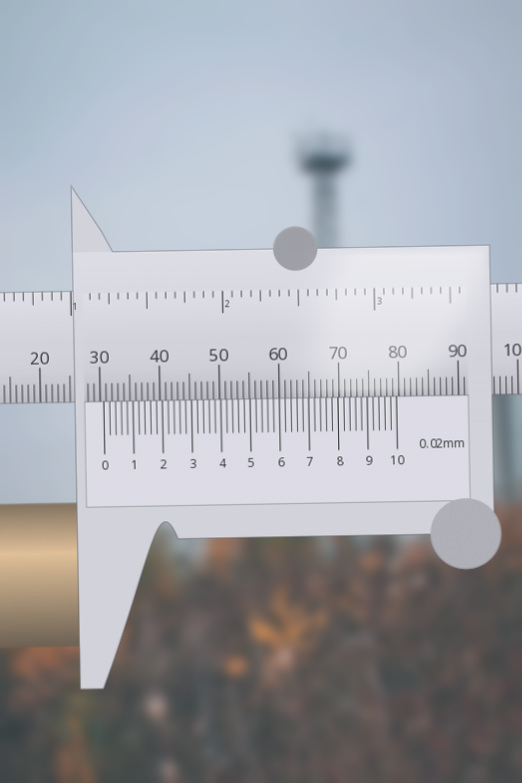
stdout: 30.6
